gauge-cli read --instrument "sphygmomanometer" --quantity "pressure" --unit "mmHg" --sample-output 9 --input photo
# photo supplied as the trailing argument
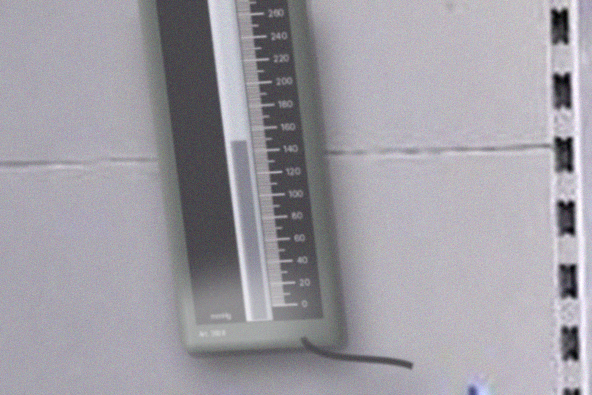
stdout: 150
